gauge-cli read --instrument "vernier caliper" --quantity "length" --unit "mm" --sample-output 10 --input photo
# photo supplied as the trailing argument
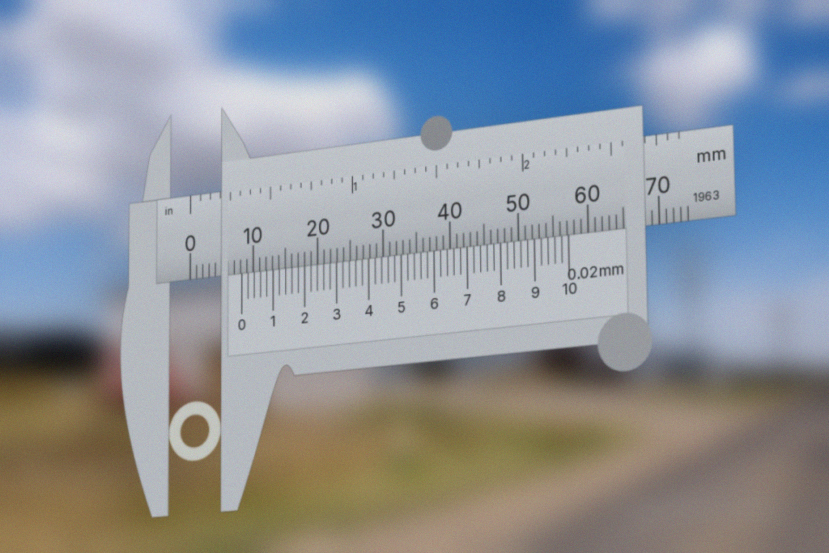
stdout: 8.2
